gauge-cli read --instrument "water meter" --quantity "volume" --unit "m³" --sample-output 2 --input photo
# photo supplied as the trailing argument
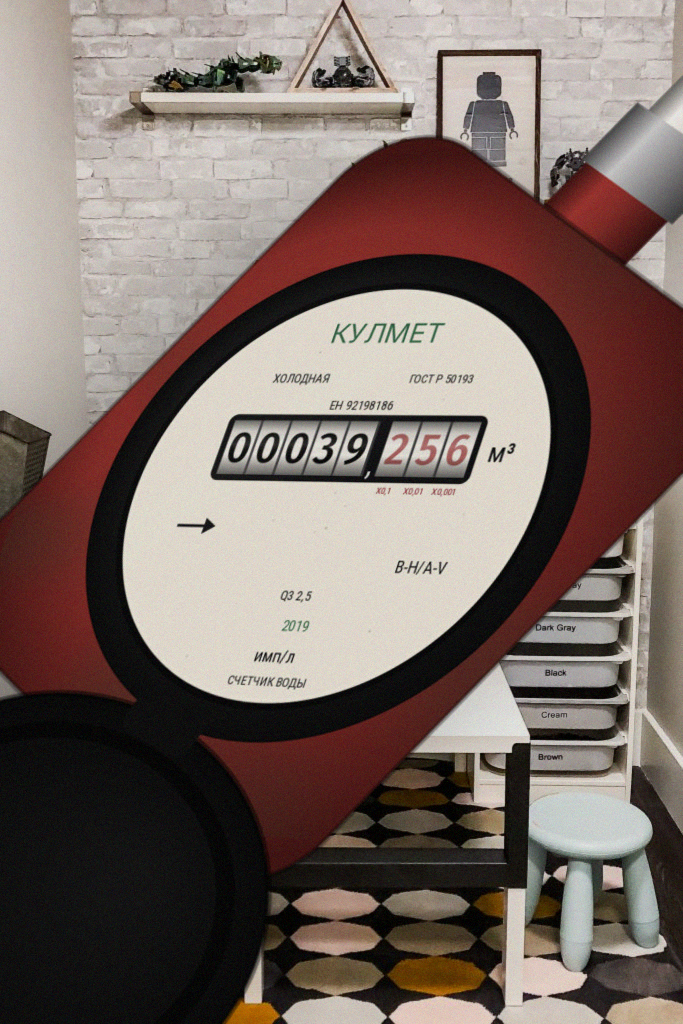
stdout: 39.256
